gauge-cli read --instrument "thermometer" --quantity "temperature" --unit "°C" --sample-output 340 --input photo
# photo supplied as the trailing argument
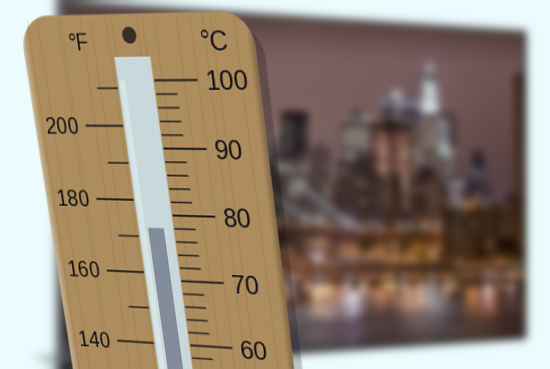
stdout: 78
